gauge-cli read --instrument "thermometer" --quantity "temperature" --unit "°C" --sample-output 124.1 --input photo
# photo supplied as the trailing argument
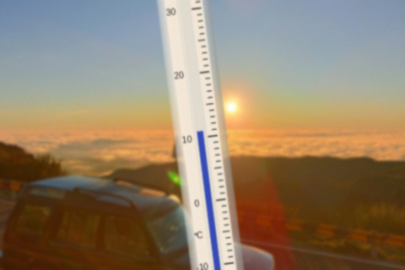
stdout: 11
